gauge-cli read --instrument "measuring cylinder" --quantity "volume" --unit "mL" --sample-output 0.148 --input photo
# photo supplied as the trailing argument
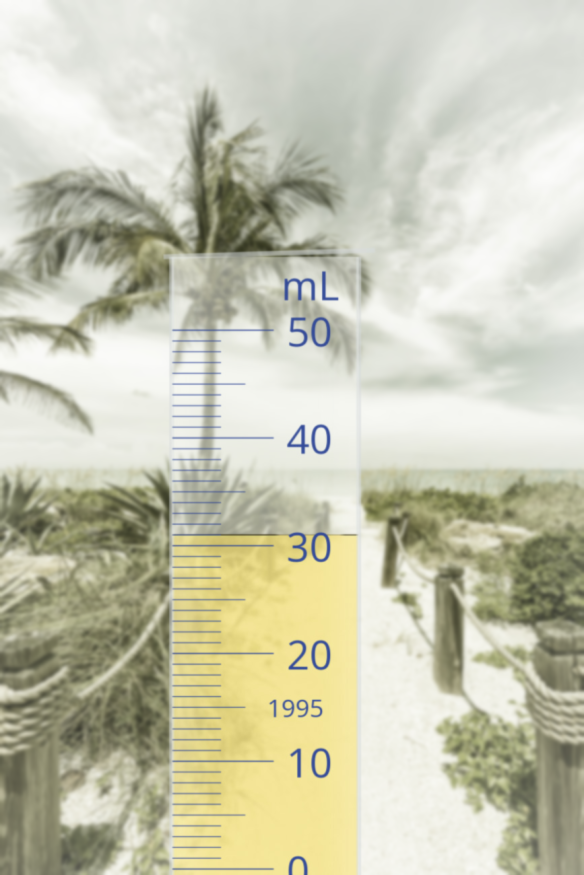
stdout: 31
